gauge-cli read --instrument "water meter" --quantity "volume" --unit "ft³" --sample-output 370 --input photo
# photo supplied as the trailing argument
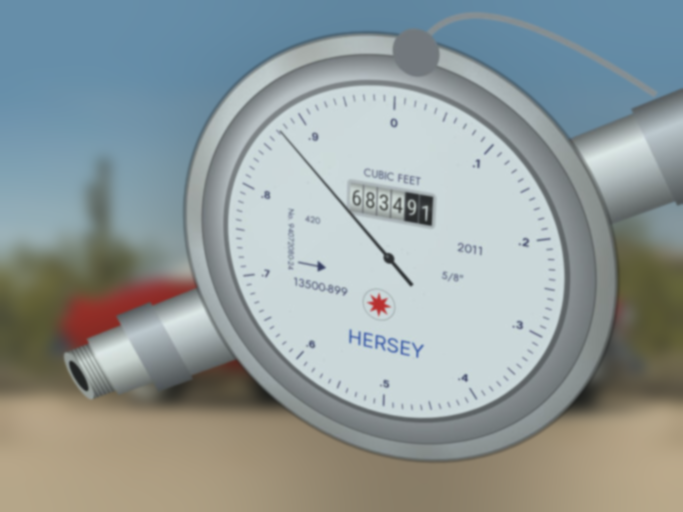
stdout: 683490.87
